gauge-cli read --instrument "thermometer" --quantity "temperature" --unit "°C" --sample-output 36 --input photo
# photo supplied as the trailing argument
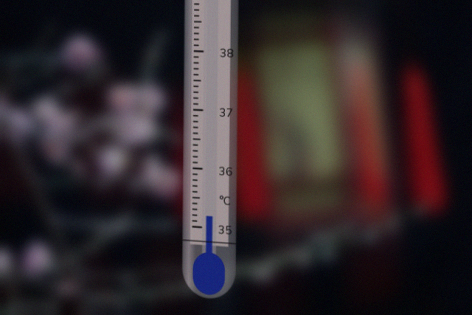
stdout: 35.2
